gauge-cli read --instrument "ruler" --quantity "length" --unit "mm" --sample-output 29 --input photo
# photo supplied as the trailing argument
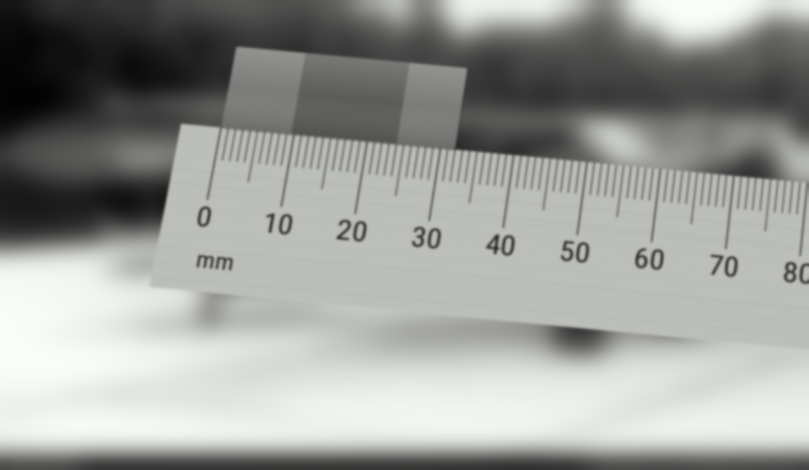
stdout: 32
